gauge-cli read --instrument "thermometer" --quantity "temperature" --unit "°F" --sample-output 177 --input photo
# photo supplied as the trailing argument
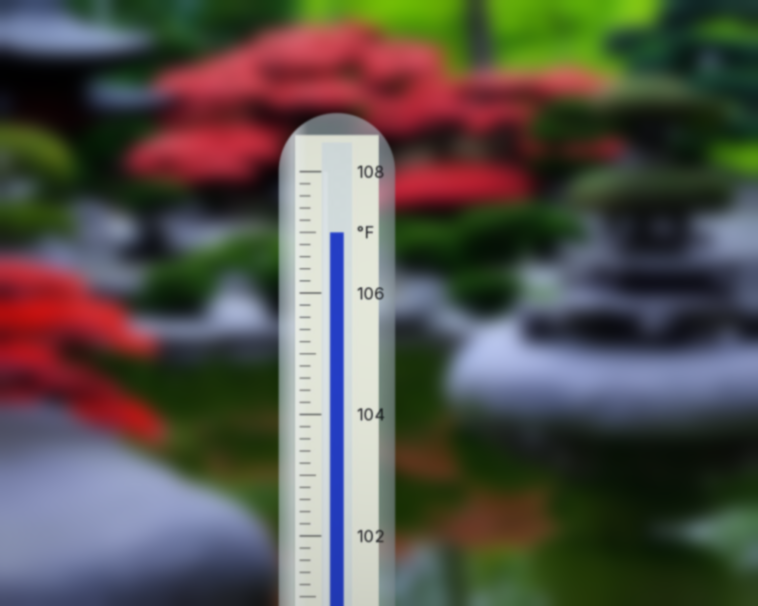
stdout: 107
